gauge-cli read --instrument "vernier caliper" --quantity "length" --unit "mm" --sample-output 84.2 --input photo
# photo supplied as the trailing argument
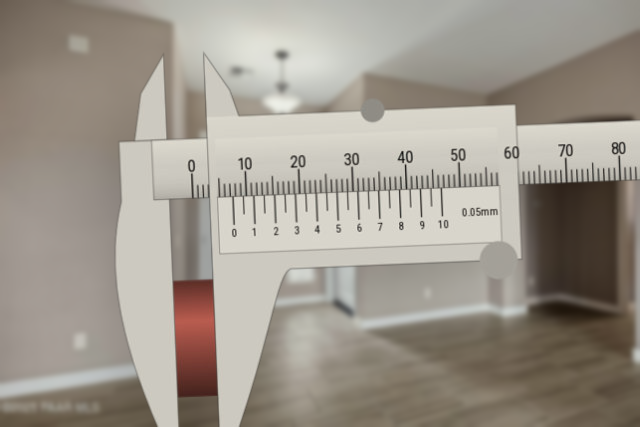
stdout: 7.5
